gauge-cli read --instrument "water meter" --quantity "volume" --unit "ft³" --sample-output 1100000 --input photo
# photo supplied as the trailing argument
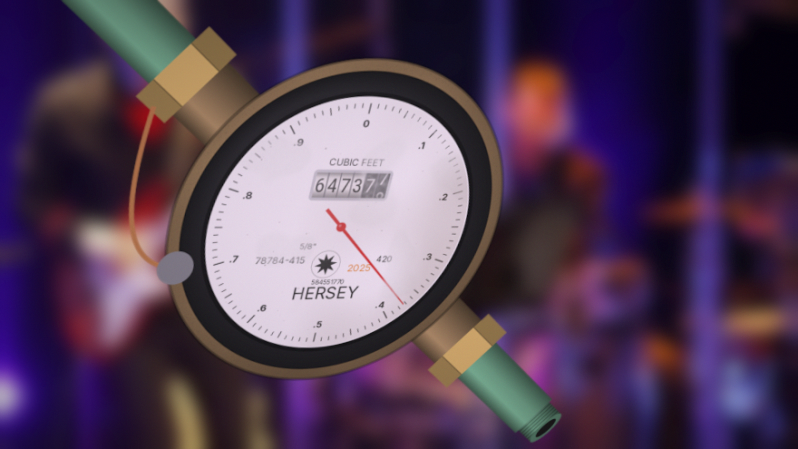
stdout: 647377.37
